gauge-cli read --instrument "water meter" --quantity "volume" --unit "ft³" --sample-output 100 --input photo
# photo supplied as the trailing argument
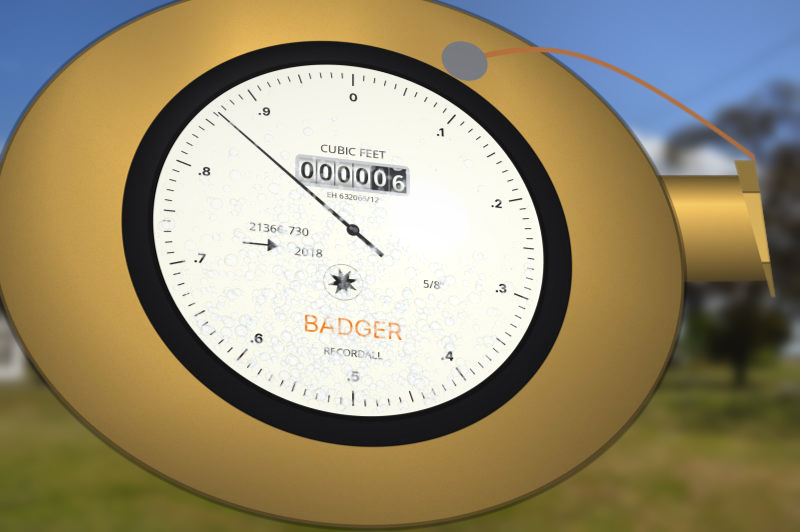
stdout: 5.86
